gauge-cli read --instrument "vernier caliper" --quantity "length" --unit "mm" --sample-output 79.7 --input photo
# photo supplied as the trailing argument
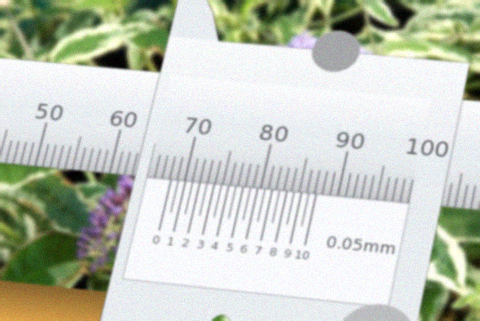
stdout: 68.2
